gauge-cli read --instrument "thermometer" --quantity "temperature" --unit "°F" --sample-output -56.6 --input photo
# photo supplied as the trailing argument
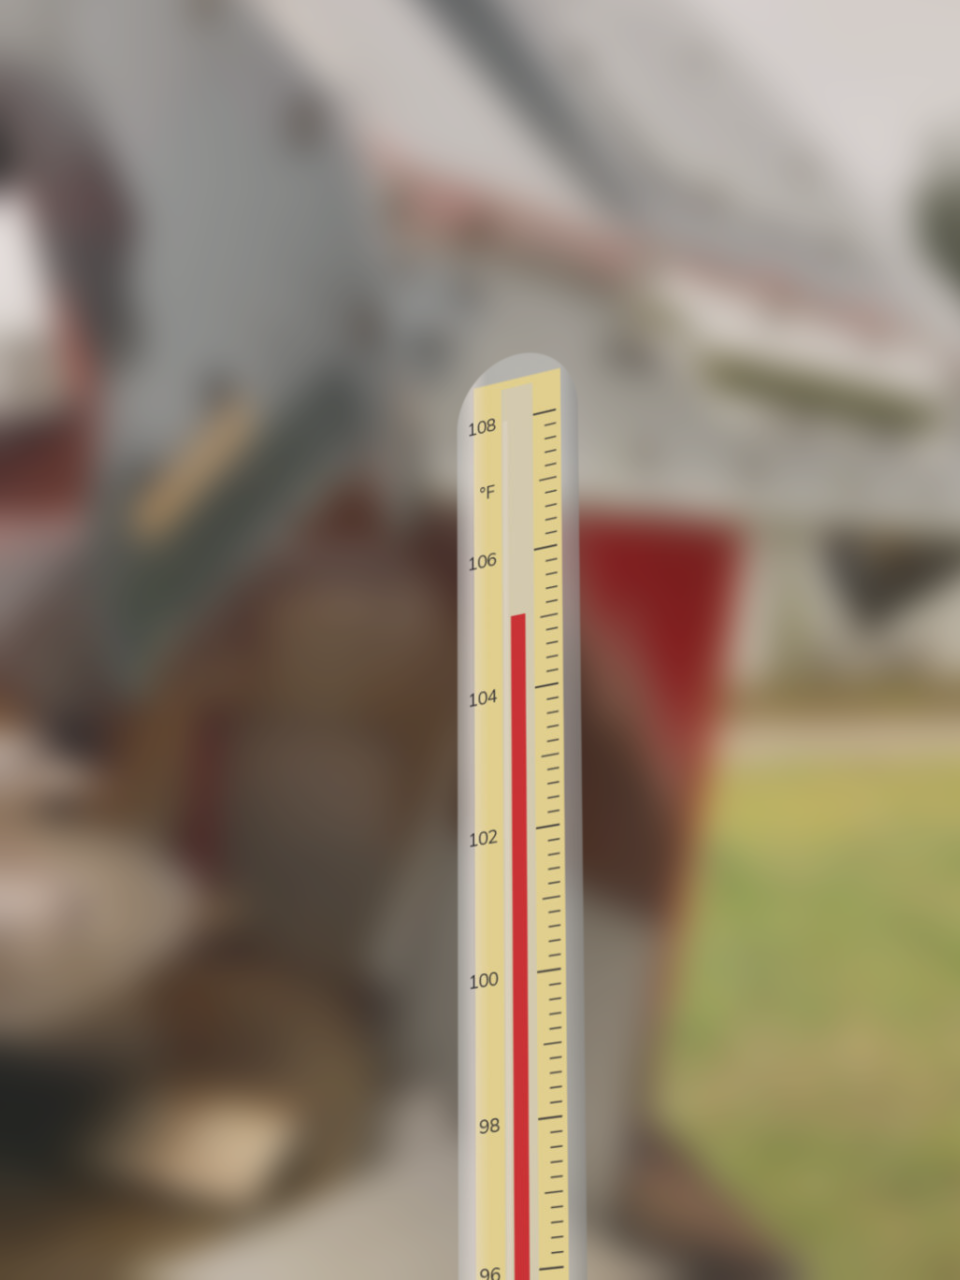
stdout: 105.1
